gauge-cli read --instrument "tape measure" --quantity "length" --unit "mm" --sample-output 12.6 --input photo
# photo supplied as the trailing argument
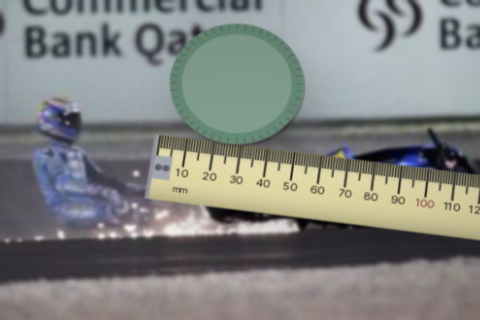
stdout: 50
